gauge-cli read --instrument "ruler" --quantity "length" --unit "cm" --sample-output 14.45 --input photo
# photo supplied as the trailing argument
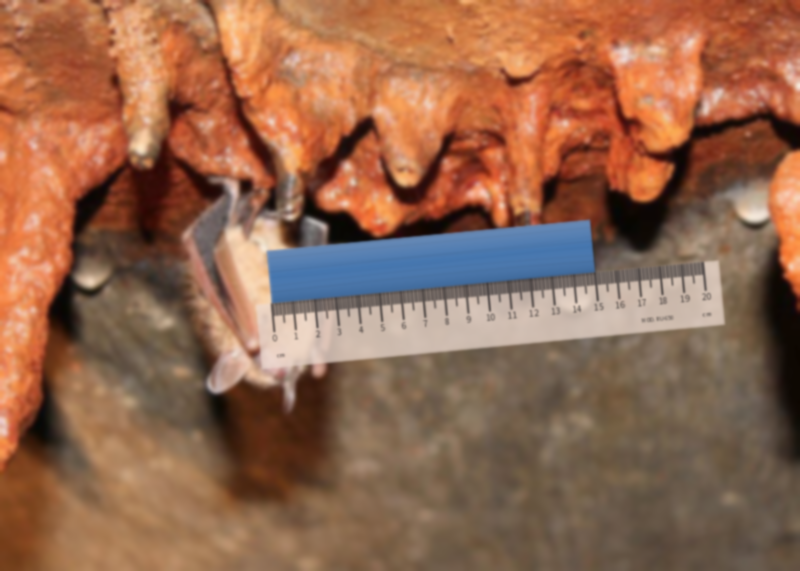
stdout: 15
